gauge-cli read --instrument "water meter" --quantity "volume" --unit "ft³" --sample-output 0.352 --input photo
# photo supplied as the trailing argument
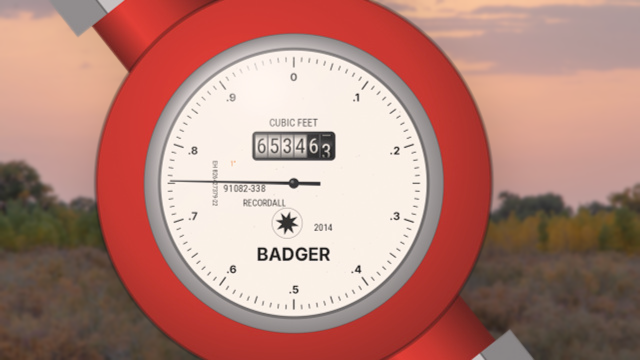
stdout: 653462.75
